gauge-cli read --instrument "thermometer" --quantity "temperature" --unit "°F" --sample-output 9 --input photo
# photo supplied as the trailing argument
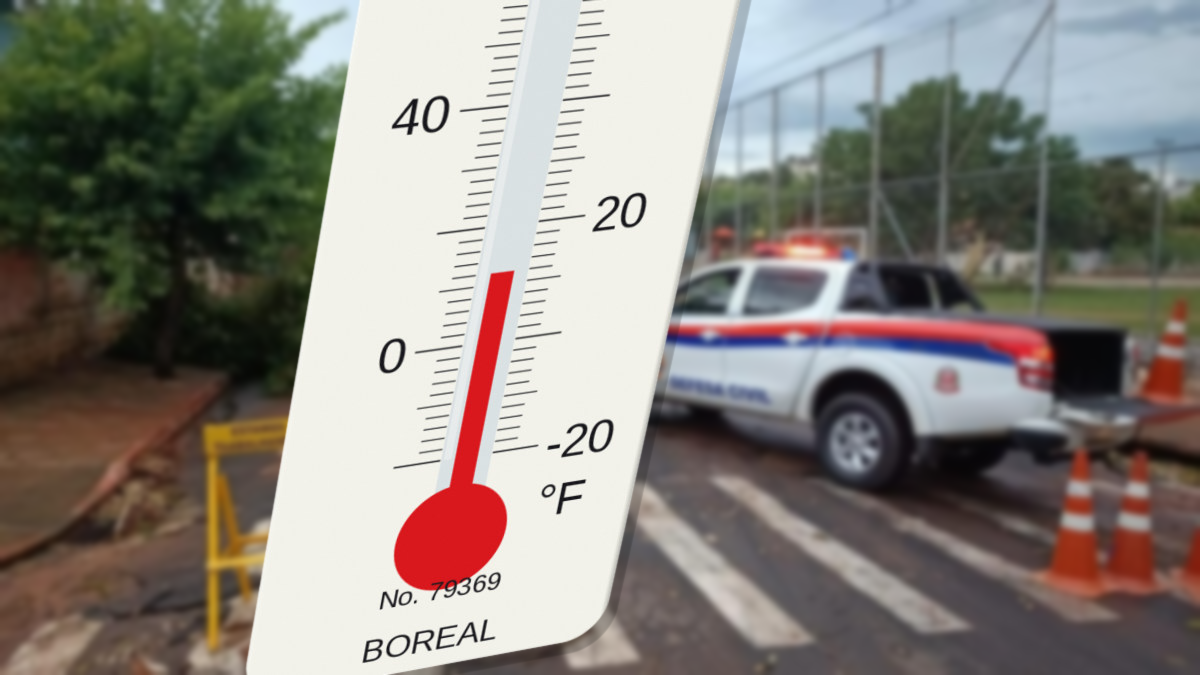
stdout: 12
